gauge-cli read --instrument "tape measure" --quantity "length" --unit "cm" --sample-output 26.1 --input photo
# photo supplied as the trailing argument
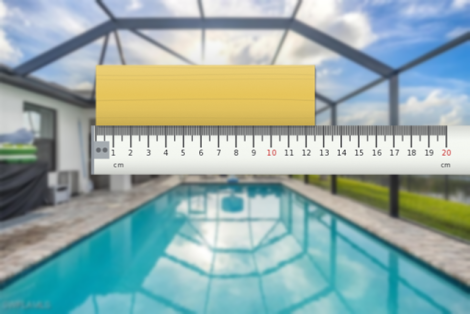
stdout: 12.5
